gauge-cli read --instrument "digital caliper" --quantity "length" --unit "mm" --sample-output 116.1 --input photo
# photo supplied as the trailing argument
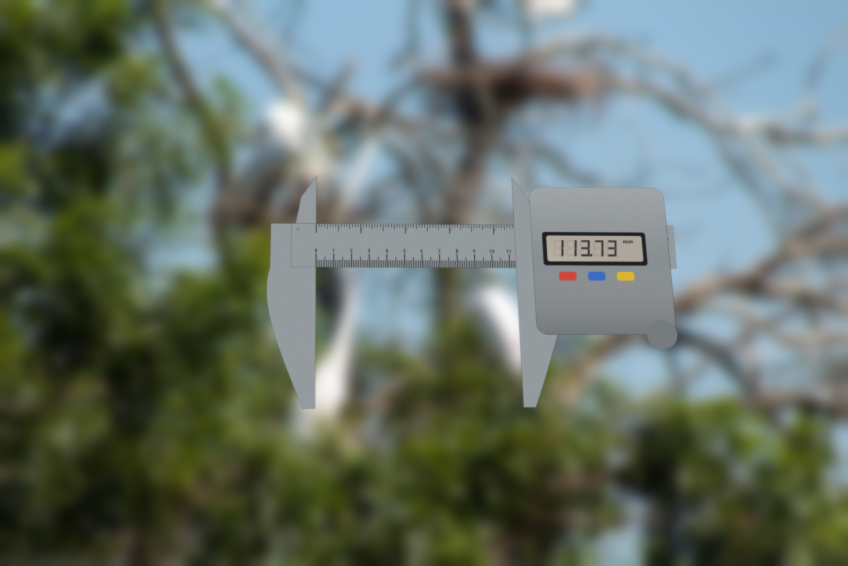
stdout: 113.73
